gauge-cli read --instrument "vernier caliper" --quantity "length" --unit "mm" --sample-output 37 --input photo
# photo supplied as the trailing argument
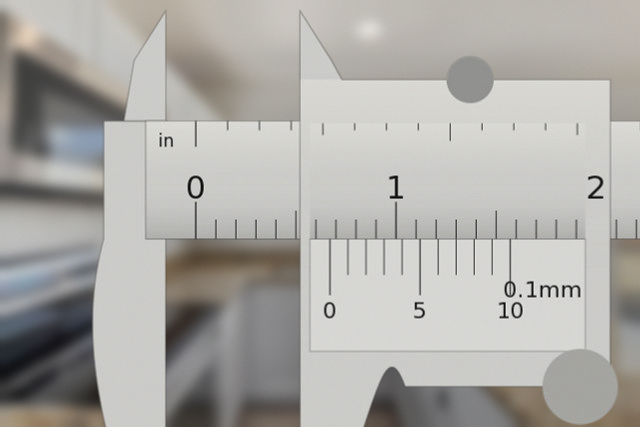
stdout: 6.7
